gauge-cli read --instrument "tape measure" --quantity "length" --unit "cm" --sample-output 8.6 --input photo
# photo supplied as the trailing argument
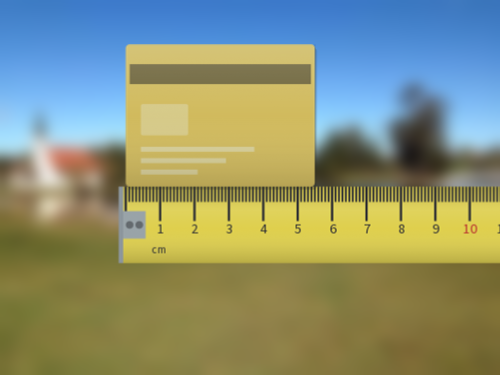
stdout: 5.5
